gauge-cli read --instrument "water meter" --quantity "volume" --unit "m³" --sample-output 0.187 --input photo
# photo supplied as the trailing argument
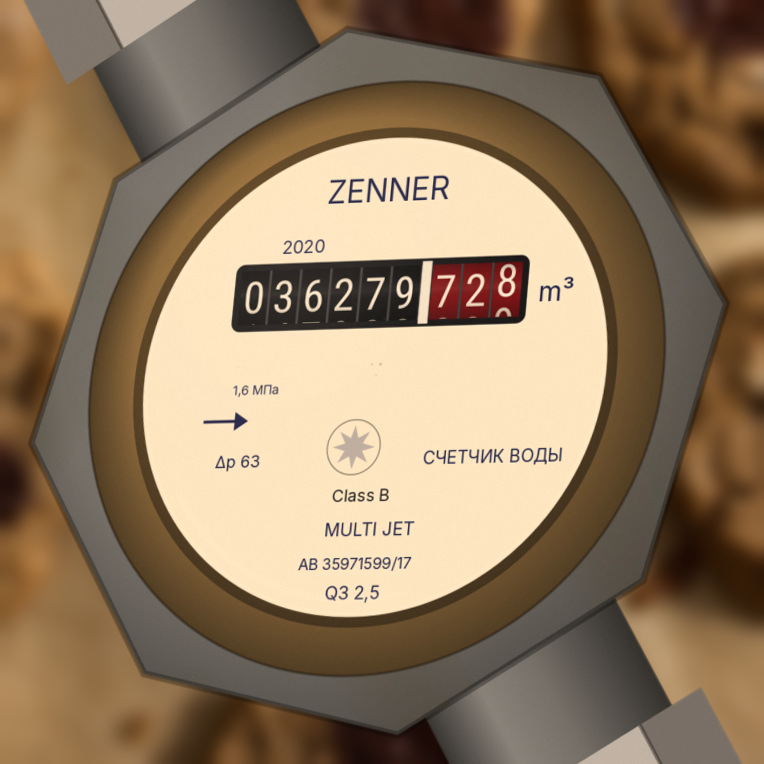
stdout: 36279.728
